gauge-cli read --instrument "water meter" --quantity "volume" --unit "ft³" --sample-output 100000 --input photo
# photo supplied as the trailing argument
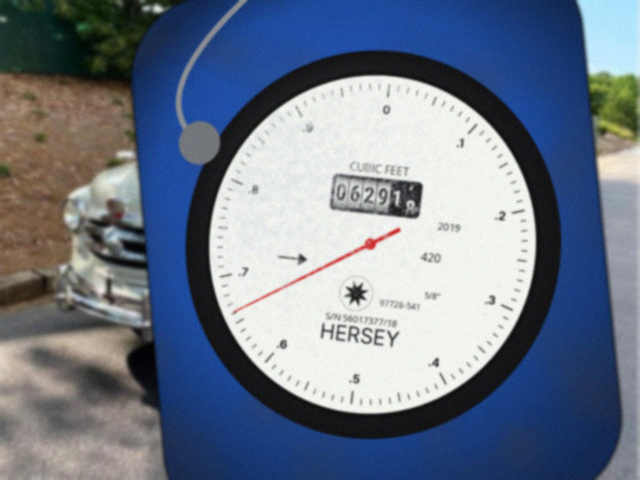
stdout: 62917.66
